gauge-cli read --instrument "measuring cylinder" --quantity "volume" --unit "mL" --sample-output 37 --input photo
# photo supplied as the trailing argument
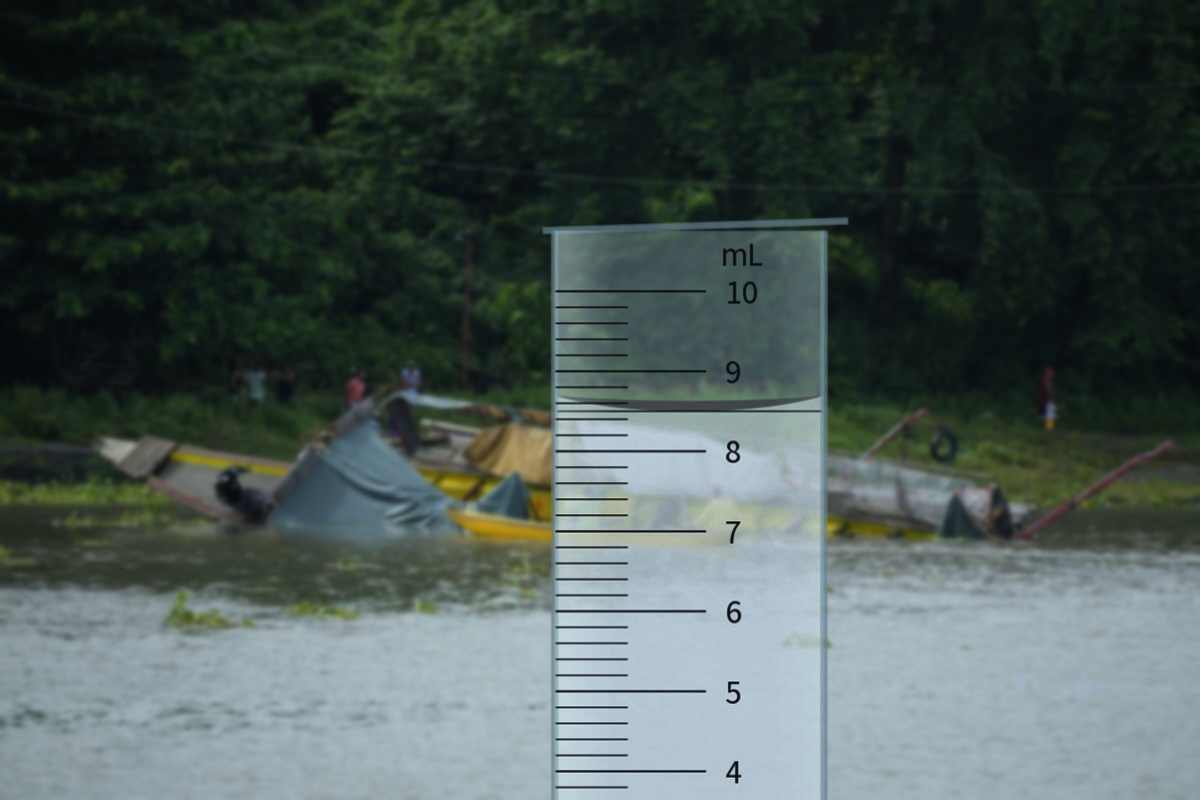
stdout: 8.5
